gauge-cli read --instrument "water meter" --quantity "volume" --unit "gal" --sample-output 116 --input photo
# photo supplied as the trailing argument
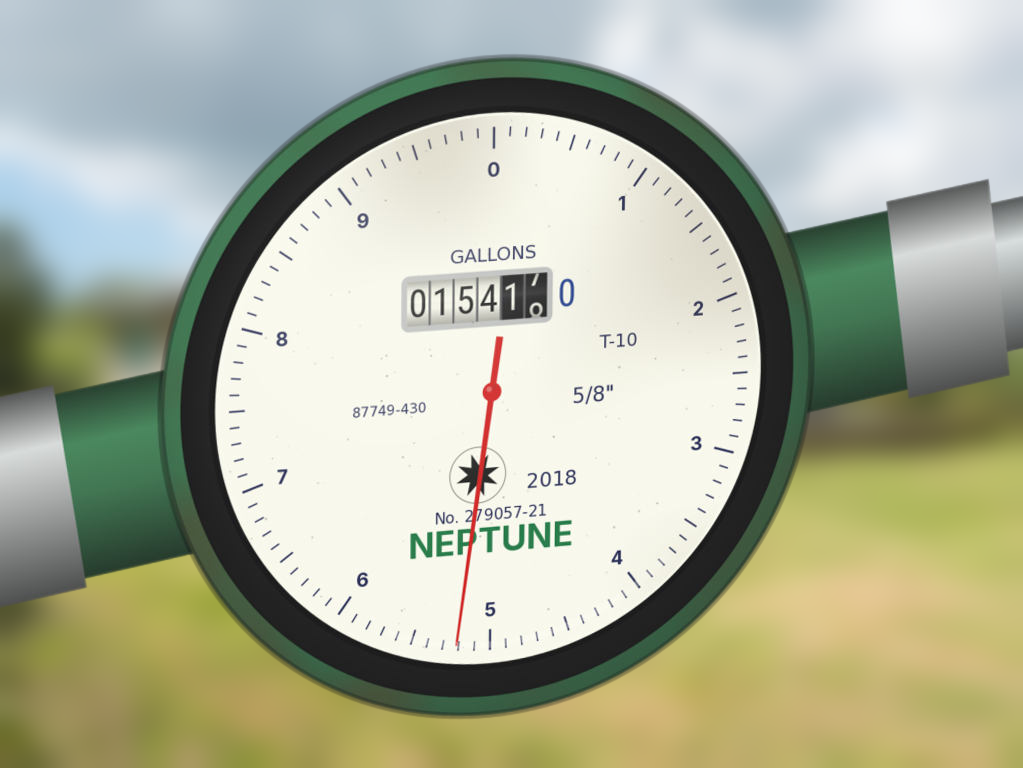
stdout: 154175.2
